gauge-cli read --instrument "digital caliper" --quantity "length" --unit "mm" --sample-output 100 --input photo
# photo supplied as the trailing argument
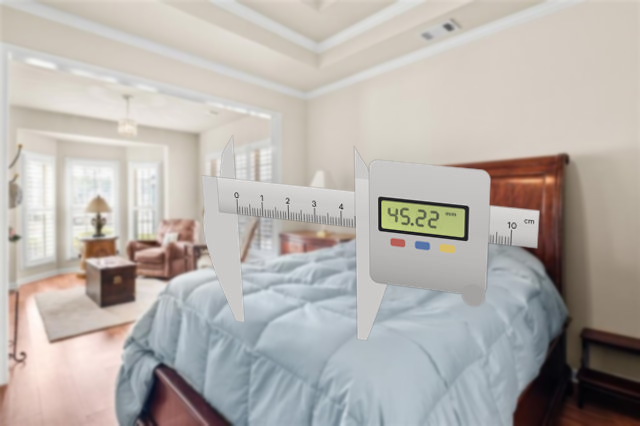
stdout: 45.22
